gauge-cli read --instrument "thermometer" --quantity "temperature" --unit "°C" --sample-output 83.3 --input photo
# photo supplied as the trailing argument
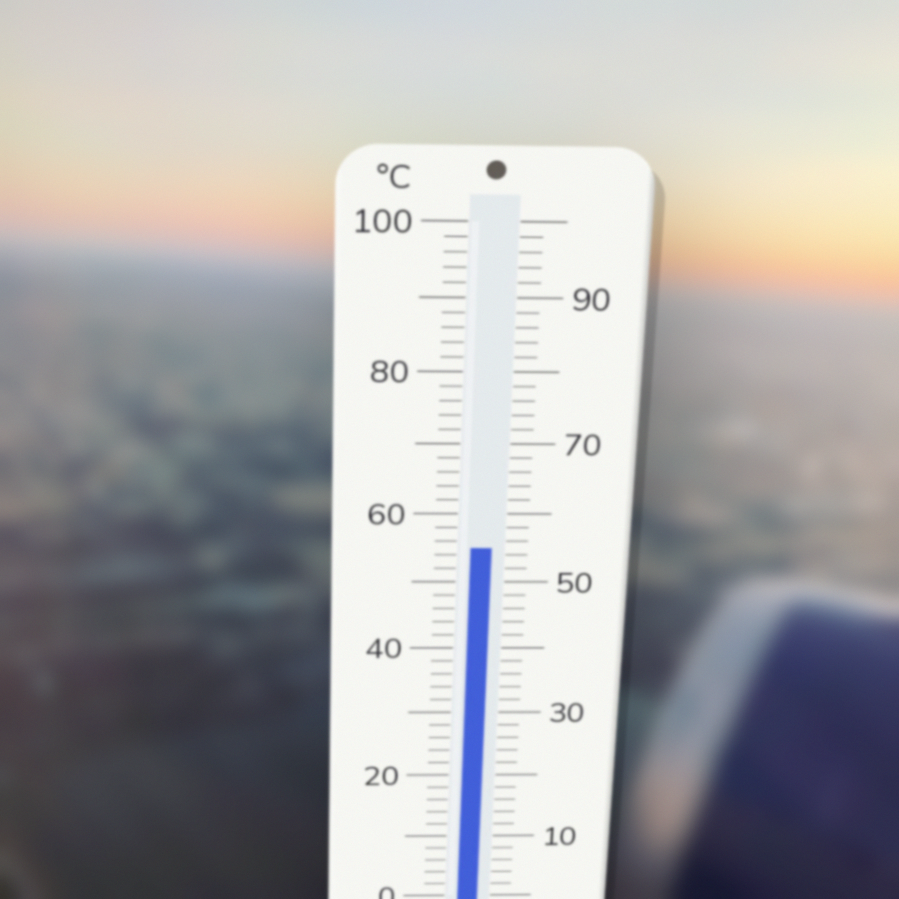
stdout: 55
